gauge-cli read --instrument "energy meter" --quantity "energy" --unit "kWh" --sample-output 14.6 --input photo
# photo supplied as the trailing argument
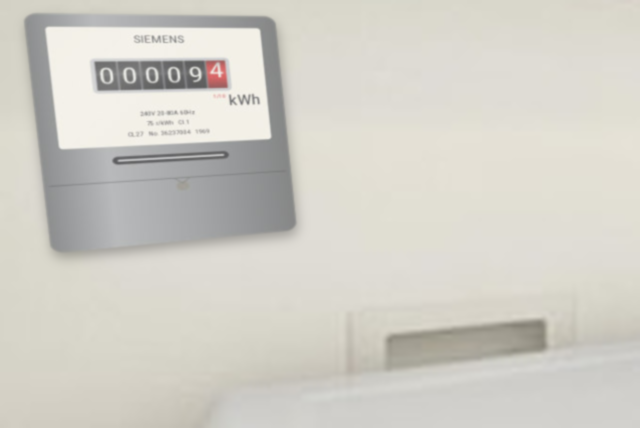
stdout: 9.4
